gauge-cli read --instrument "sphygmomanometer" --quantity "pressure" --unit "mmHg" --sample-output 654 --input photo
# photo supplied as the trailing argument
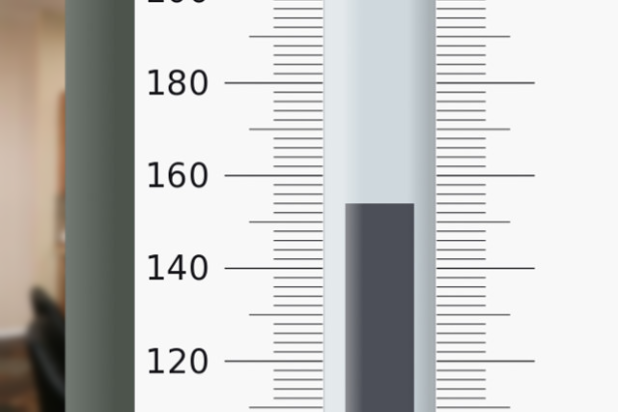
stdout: 154
